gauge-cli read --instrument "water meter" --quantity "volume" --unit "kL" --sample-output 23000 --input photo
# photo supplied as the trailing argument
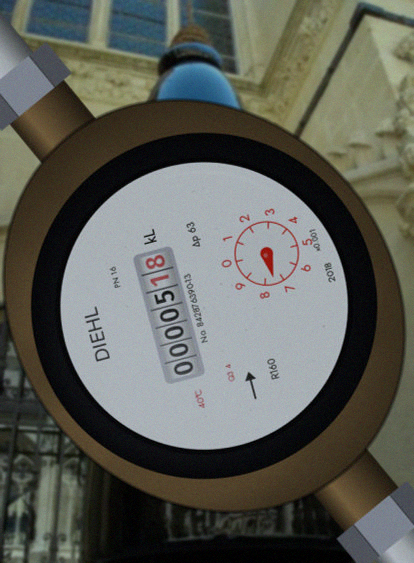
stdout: 5.187
